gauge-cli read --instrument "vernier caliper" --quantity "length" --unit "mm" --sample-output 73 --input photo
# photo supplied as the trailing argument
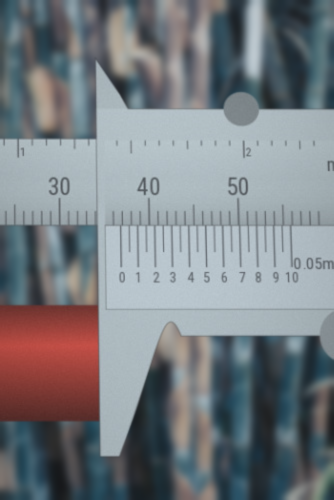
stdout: 36.8
